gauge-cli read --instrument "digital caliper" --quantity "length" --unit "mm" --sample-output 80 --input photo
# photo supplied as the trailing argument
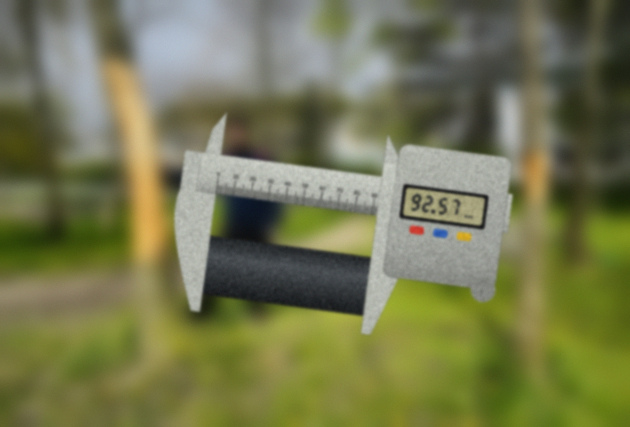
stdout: 92.57
